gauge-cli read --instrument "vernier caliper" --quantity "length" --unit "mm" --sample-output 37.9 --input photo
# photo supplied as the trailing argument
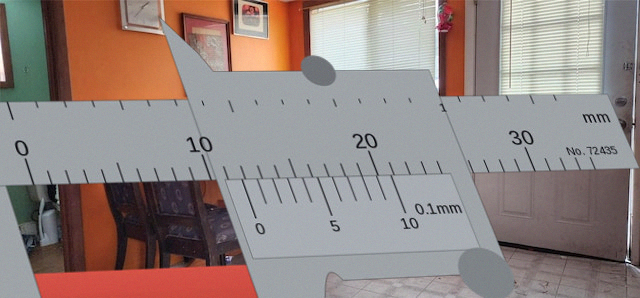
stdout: 11.8
